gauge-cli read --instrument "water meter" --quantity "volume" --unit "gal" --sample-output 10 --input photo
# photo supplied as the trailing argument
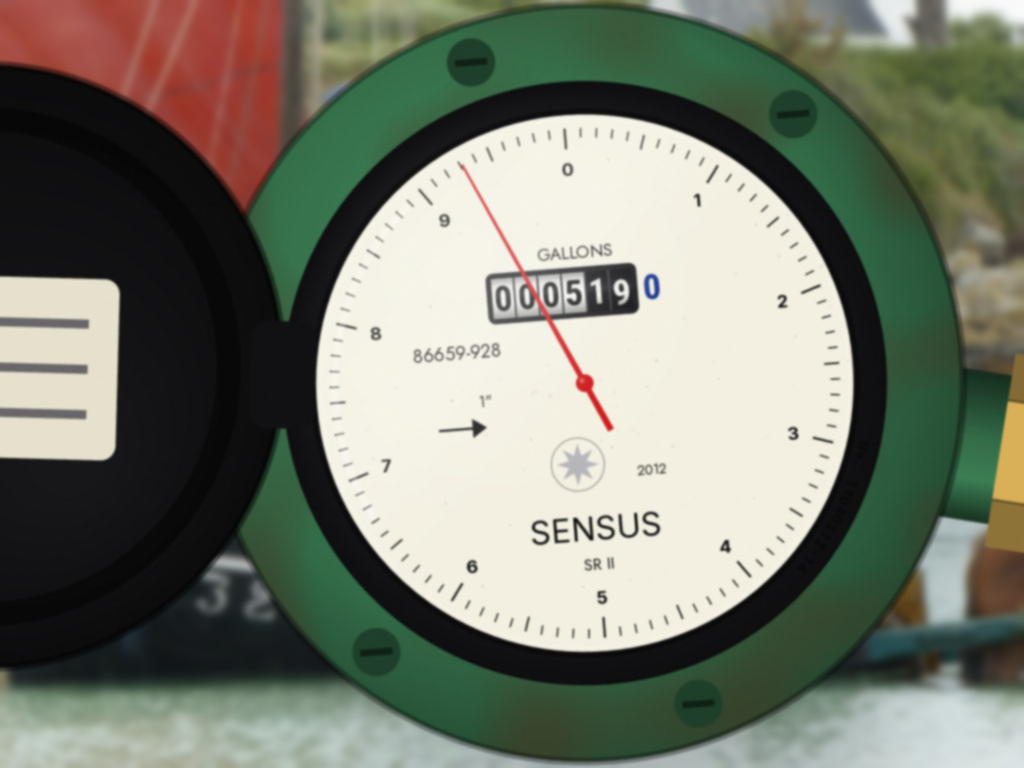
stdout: 5189.3
